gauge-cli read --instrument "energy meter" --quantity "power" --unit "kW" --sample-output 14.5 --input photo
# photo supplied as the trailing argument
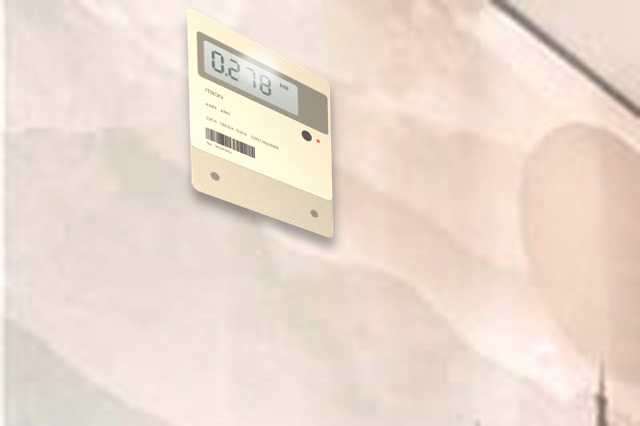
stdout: 0.278
